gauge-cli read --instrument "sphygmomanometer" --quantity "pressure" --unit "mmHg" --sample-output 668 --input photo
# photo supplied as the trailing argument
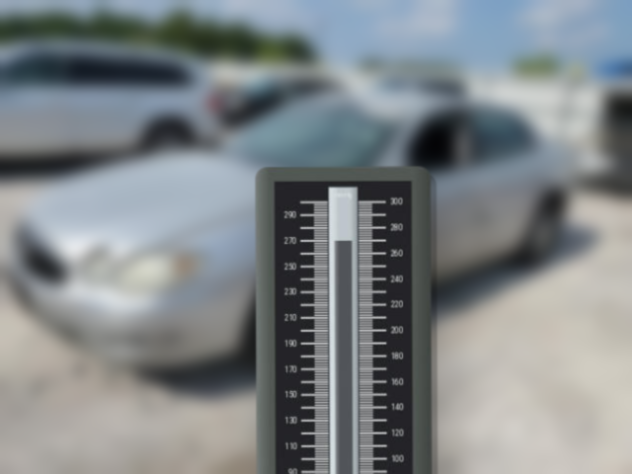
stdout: 270
